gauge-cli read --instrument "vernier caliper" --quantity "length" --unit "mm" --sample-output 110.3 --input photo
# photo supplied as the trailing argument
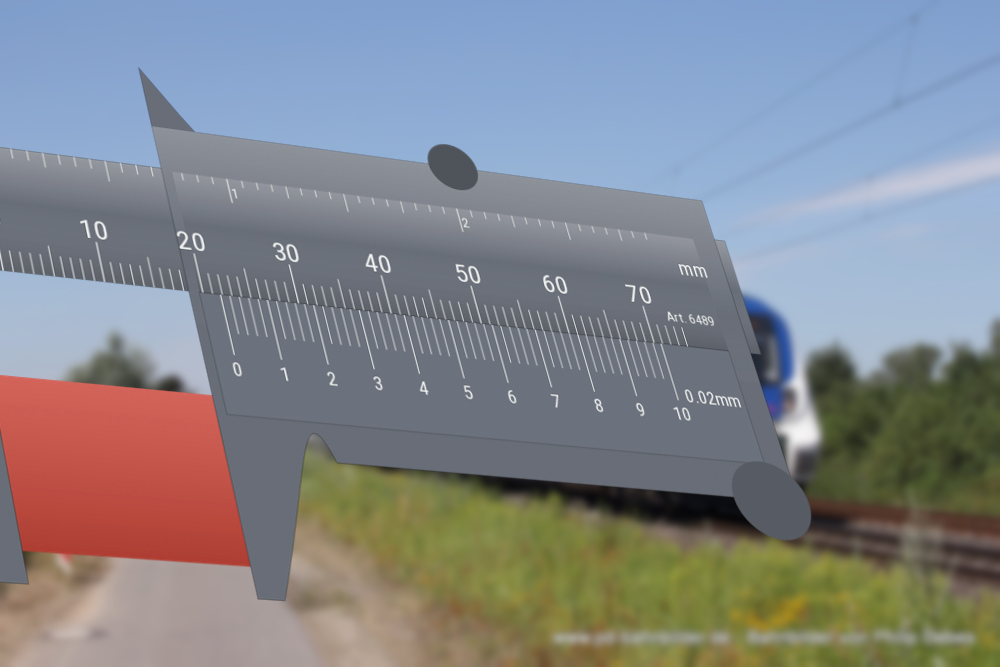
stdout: 21.8
